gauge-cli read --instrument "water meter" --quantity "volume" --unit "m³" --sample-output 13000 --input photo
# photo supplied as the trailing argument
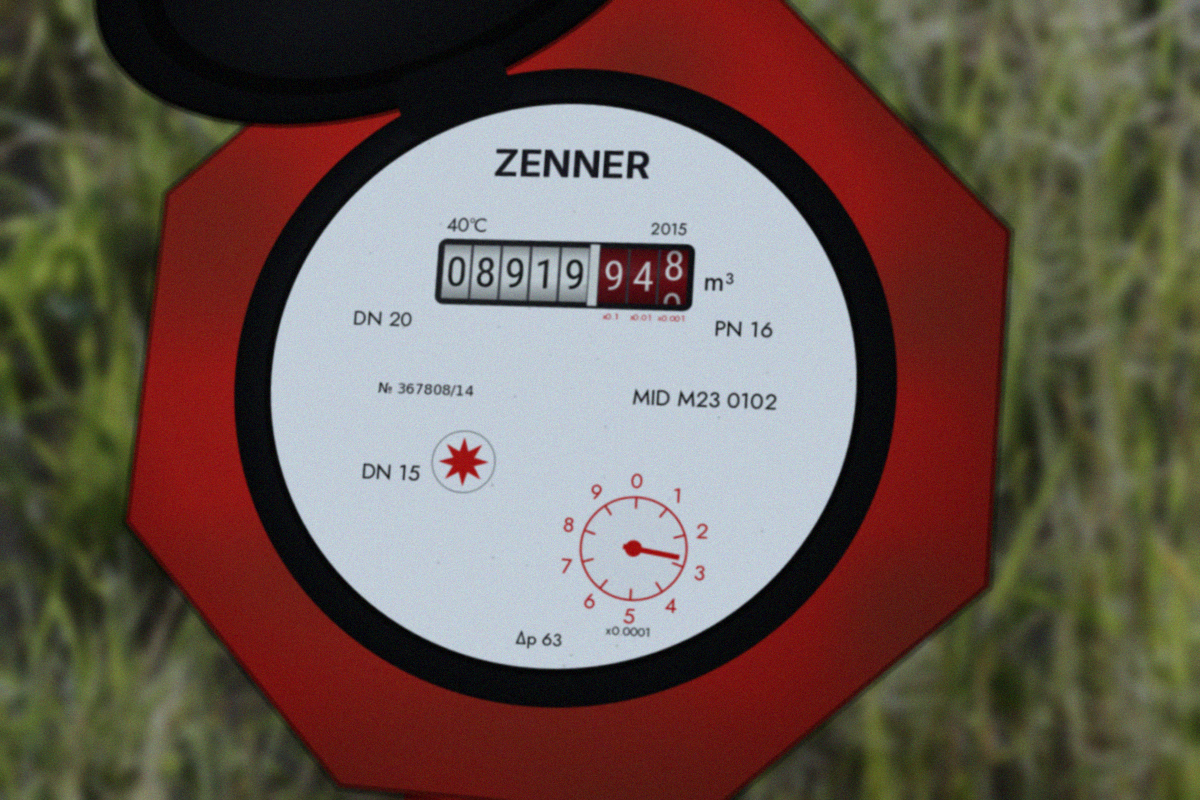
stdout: 8919.9482
